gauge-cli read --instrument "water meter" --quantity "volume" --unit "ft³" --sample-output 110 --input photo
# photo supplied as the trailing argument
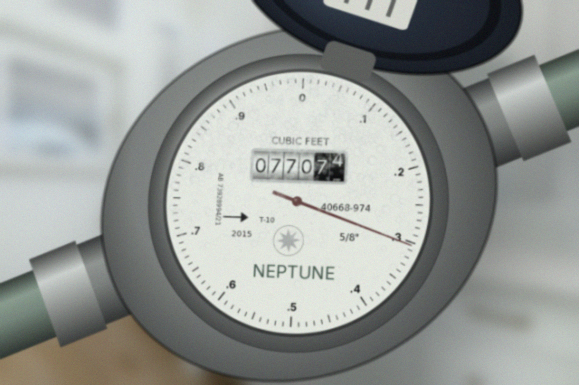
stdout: 77074.30
